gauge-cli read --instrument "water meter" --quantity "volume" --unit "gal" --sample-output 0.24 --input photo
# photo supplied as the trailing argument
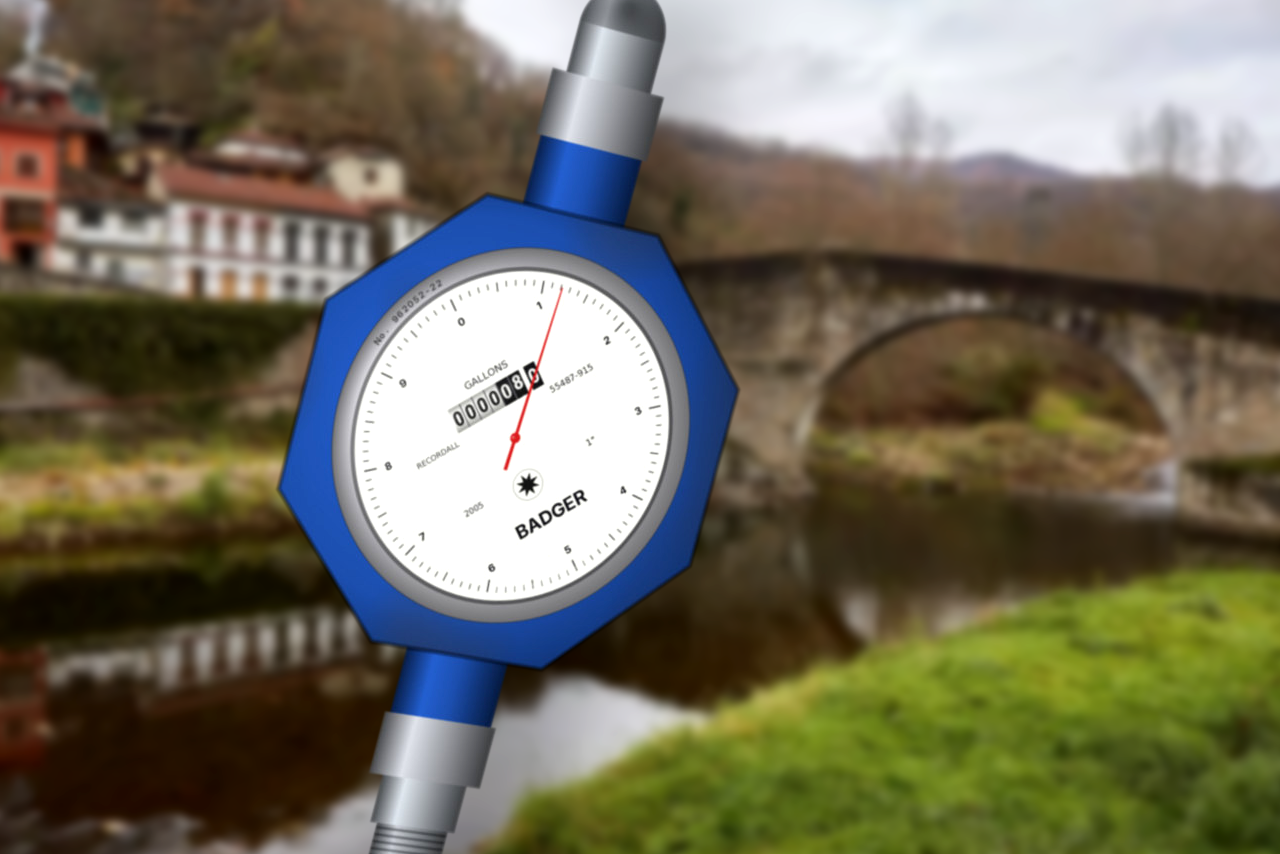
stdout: 81.2
